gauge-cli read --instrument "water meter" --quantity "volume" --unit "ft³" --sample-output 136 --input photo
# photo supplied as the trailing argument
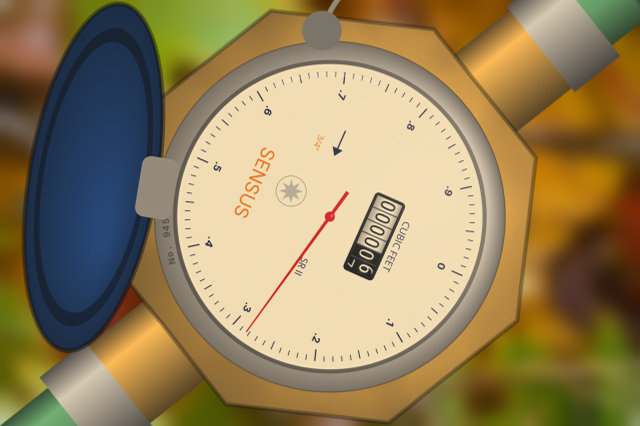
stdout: 6.28
